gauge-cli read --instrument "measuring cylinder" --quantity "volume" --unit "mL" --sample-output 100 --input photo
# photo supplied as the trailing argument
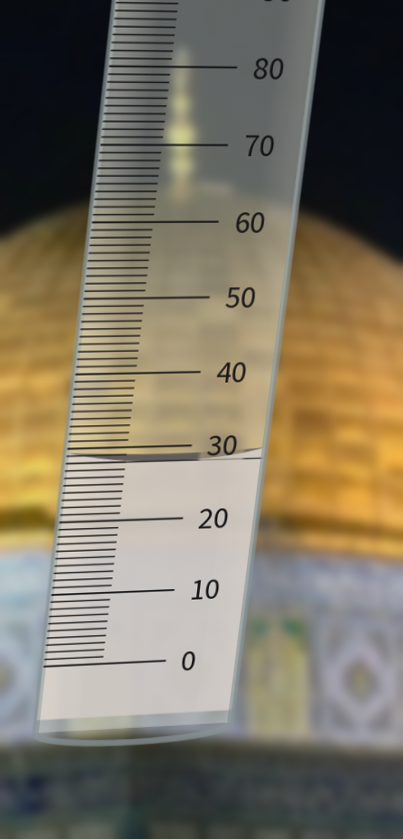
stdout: 28
